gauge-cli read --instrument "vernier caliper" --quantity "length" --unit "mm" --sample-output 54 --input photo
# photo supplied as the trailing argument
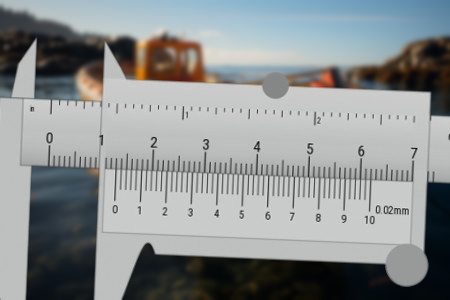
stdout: 13.0
